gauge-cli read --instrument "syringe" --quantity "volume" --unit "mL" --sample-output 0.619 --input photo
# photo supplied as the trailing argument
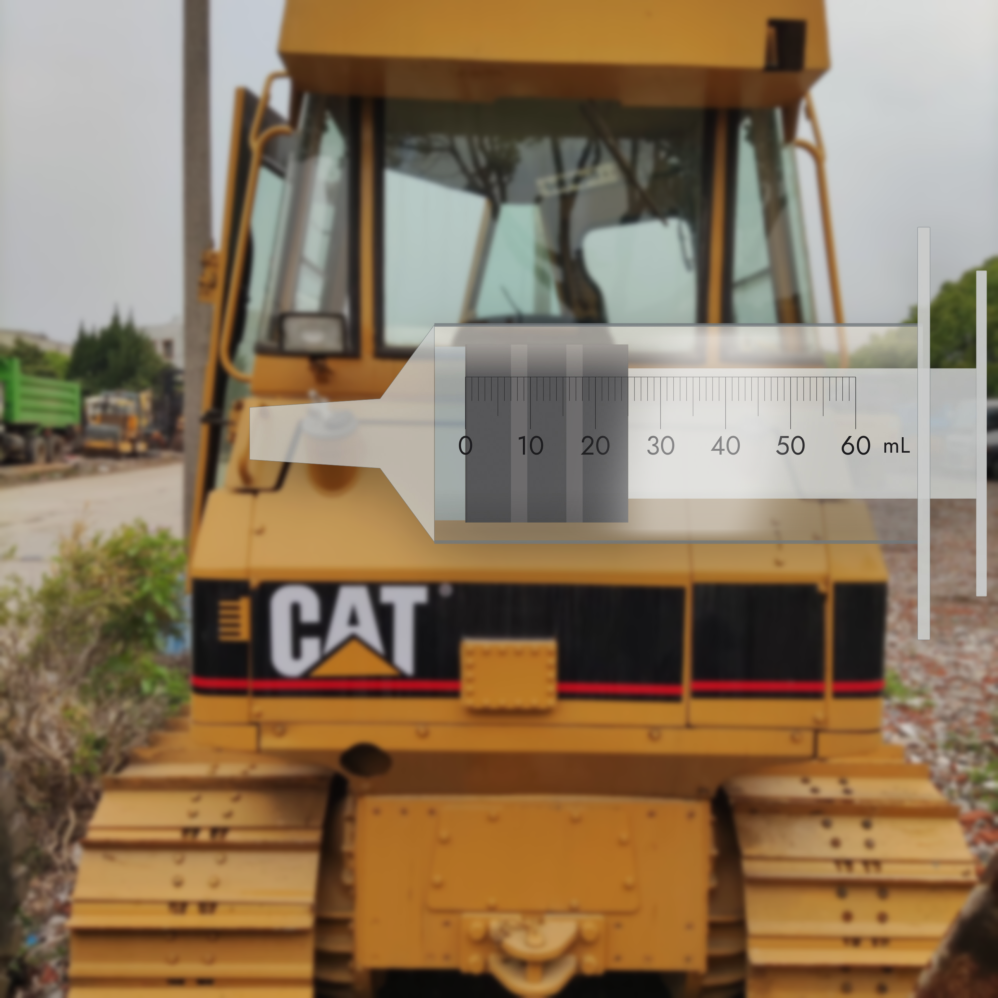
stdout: 0
